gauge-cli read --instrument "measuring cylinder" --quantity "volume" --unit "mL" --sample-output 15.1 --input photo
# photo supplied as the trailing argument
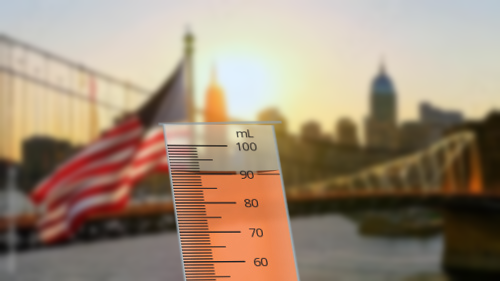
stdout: 90
